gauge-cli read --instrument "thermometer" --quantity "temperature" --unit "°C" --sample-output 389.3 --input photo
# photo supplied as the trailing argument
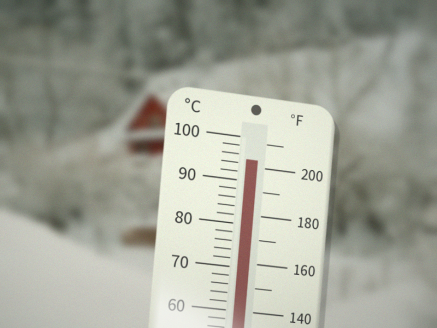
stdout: 95
